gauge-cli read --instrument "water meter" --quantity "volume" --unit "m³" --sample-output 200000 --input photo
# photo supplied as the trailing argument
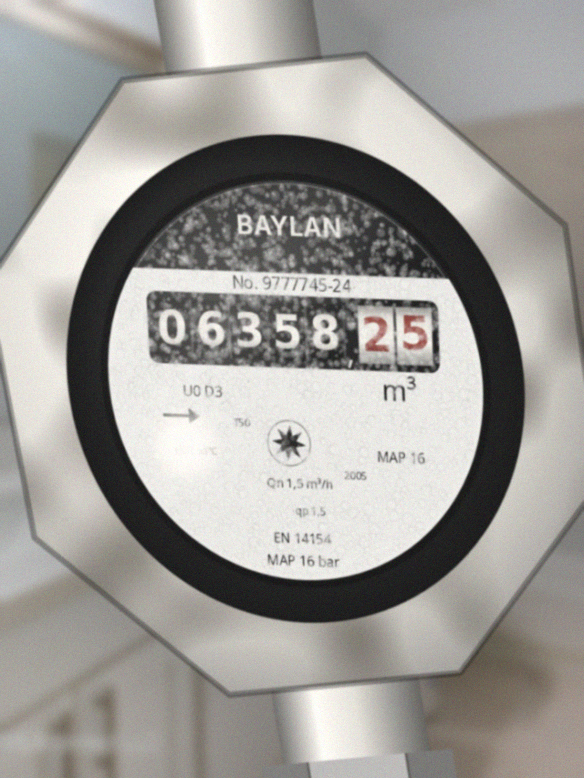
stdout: 6358.25
